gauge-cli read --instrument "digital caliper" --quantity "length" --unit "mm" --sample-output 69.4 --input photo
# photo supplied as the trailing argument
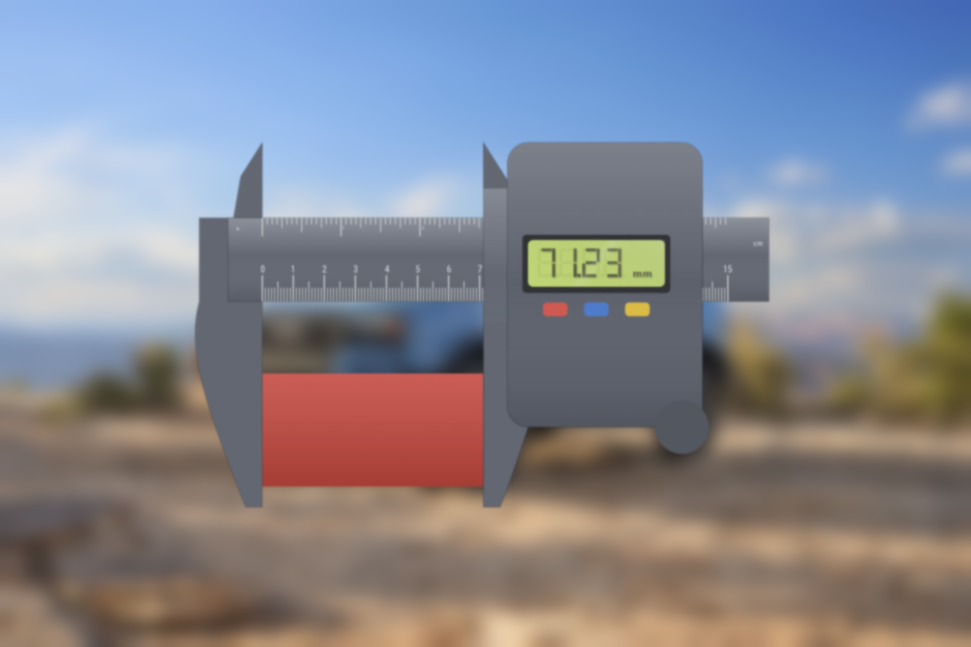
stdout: 71.23
